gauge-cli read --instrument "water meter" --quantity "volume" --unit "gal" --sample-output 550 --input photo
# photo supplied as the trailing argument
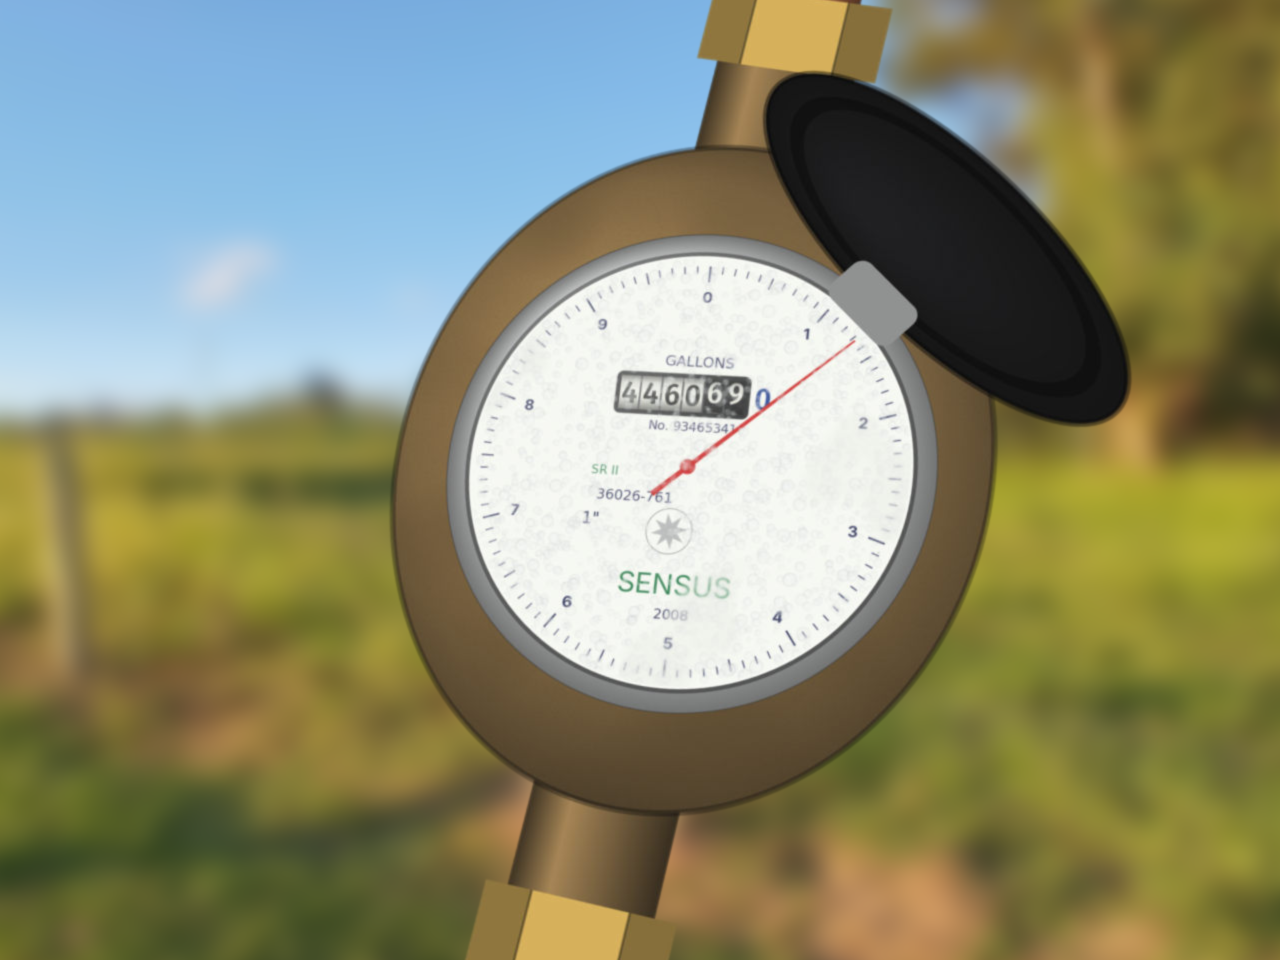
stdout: 4460691.3
